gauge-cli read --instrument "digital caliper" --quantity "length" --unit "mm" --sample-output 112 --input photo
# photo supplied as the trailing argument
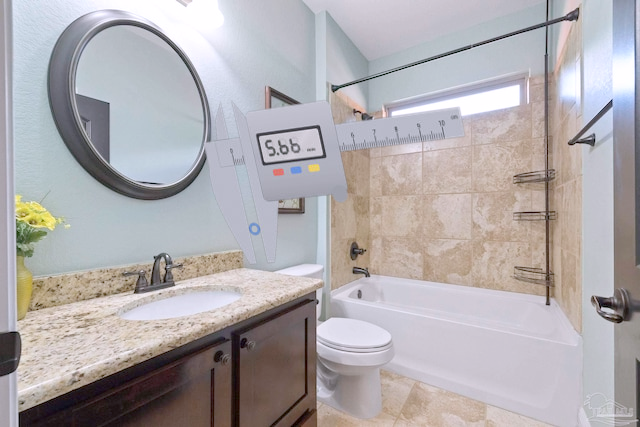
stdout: 5.66
